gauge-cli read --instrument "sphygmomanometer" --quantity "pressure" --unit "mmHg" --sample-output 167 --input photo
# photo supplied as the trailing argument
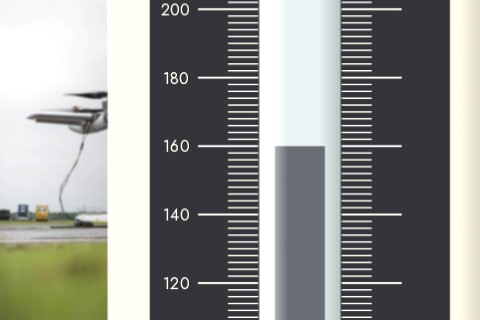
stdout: 160
